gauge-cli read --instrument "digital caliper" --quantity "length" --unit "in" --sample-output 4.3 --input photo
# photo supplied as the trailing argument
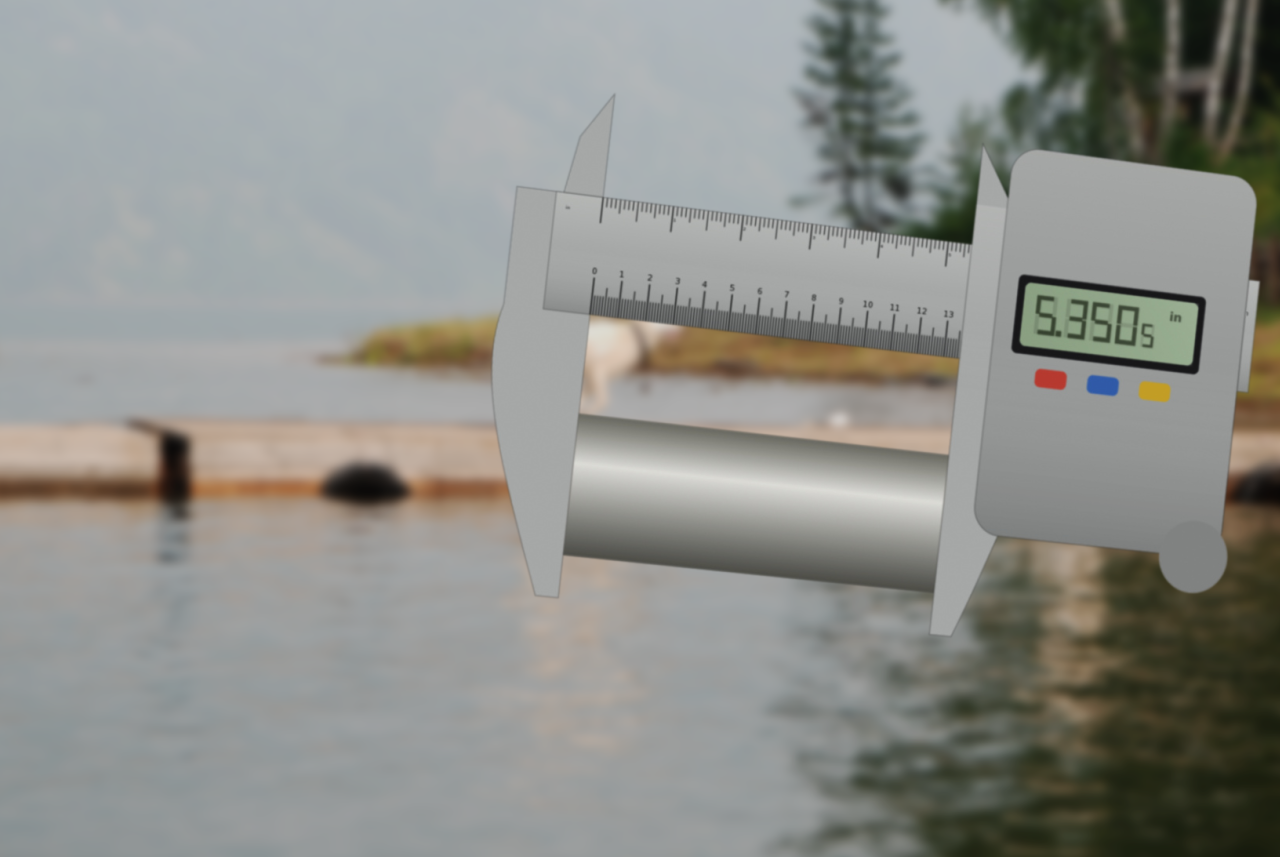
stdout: 5.3505
